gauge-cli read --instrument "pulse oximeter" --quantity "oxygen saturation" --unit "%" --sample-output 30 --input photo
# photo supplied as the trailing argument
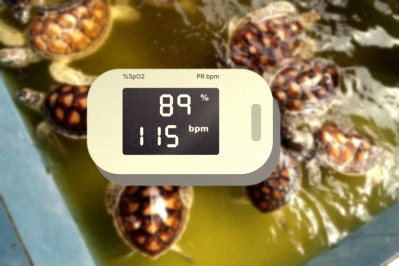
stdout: 89
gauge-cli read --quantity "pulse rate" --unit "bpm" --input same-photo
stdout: 115
